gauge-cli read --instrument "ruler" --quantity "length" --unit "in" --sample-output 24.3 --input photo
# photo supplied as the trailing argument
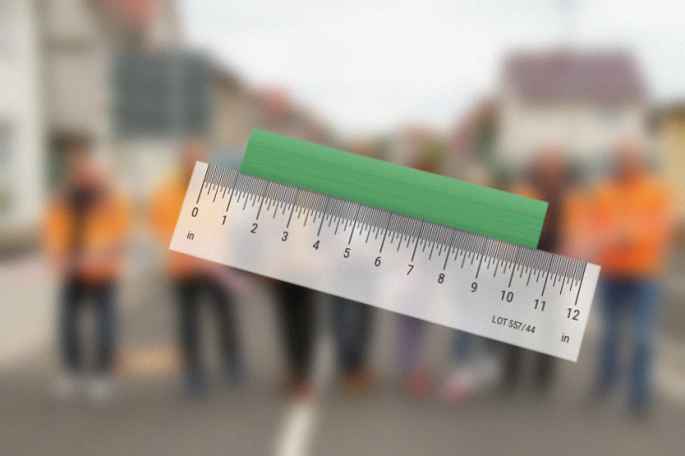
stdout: 9.5
